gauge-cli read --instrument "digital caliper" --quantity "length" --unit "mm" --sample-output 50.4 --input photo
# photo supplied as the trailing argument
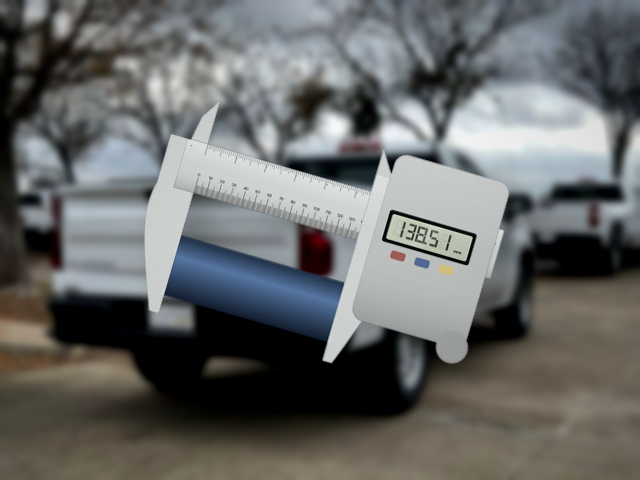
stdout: 138.51
